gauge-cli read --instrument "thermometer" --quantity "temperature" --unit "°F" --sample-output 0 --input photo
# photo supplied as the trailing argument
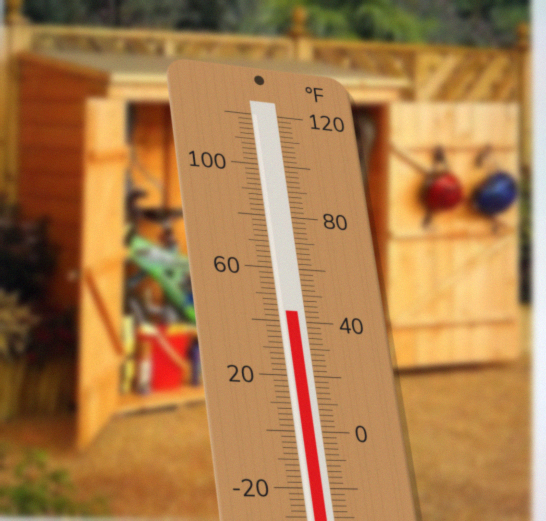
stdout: 44
